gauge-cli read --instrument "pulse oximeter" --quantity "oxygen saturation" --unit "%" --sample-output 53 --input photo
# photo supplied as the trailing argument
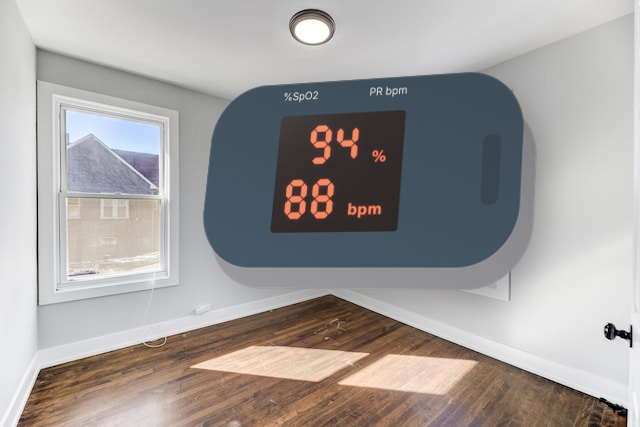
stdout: 94
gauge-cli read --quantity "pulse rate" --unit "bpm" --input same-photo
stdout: 88
